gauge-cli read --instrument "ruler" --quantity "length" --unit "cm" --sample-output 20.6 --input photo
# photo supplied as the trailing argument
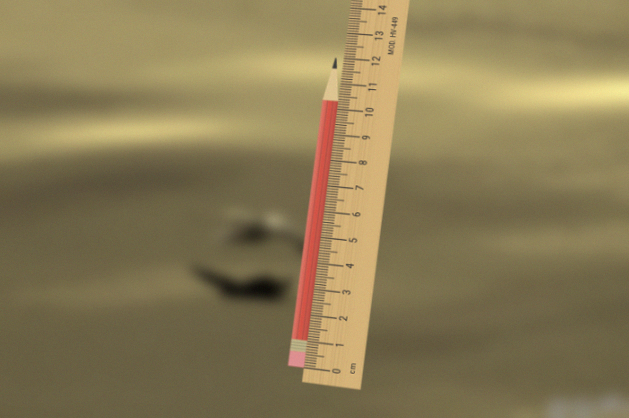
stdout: 12
